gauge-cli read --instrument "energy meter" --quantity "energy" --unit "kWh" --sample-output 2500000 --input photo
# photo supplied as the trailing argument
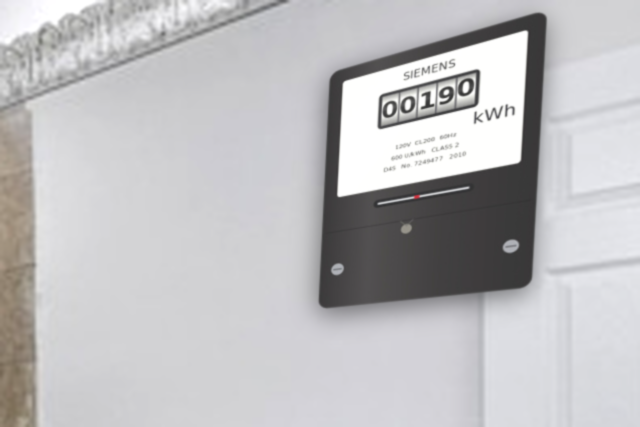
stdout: 190
